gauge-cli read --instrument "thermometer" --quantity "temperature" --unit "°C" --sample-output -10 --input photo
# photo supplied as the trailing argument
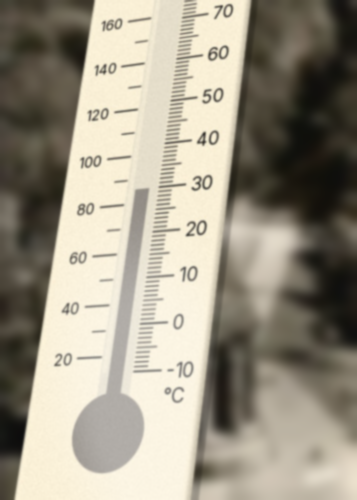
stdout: 30
